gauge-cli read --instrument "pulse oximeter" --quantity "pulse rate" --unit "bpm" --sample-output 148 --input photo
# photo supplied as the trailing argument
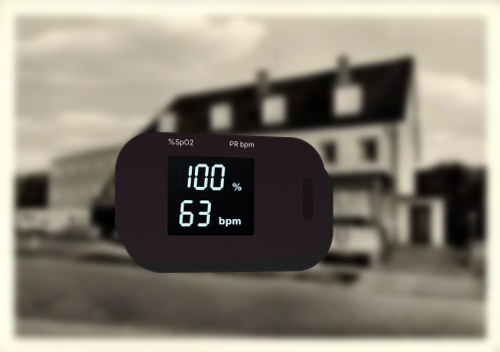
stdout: 63
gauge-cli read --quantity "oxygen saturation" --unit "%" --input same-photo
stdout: 100
